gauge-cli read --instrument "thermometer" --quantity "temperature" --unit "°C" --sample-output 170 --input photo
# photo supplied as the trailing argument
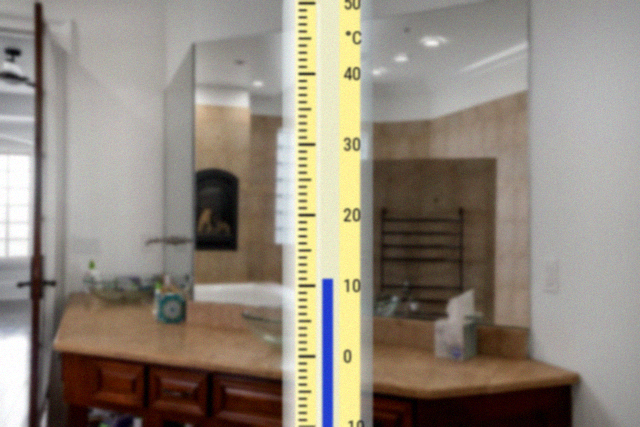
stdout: 11
